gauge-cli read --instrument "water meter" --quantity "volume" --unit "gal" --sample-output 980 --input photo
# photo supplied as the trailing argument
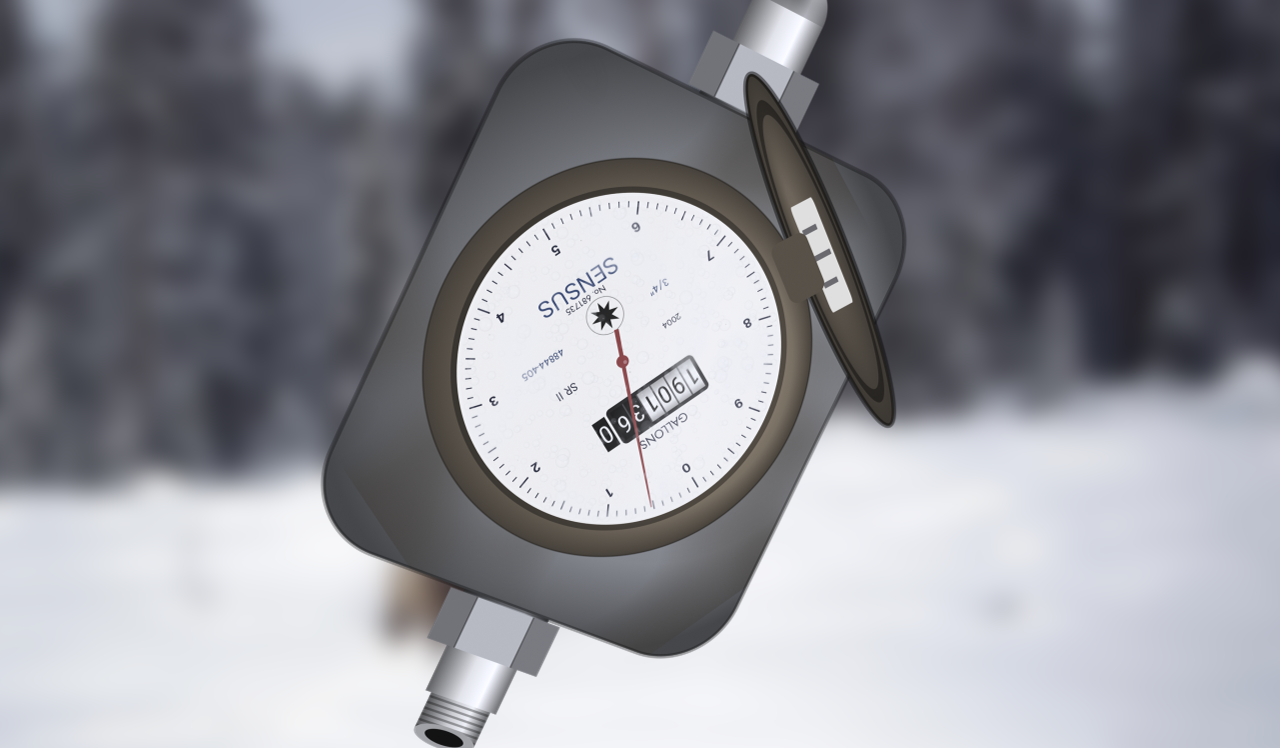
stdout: 1901360.5
